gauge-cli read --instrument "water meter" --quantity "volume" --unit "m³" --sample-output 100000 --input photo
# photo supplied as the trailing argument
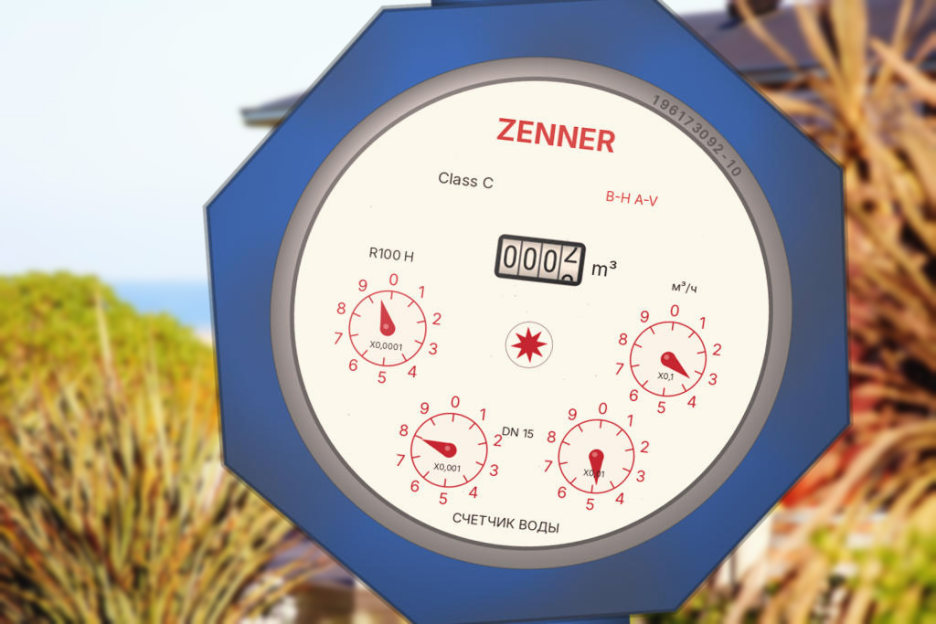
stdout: 2.3479
